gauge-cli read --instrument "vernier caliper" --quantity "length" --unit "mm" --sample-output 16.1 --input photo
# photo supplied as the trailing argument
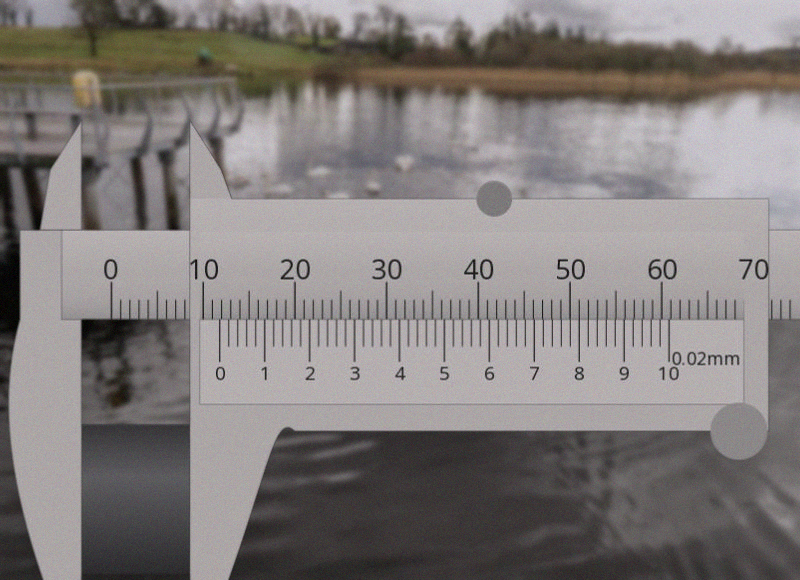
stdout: 11.8
